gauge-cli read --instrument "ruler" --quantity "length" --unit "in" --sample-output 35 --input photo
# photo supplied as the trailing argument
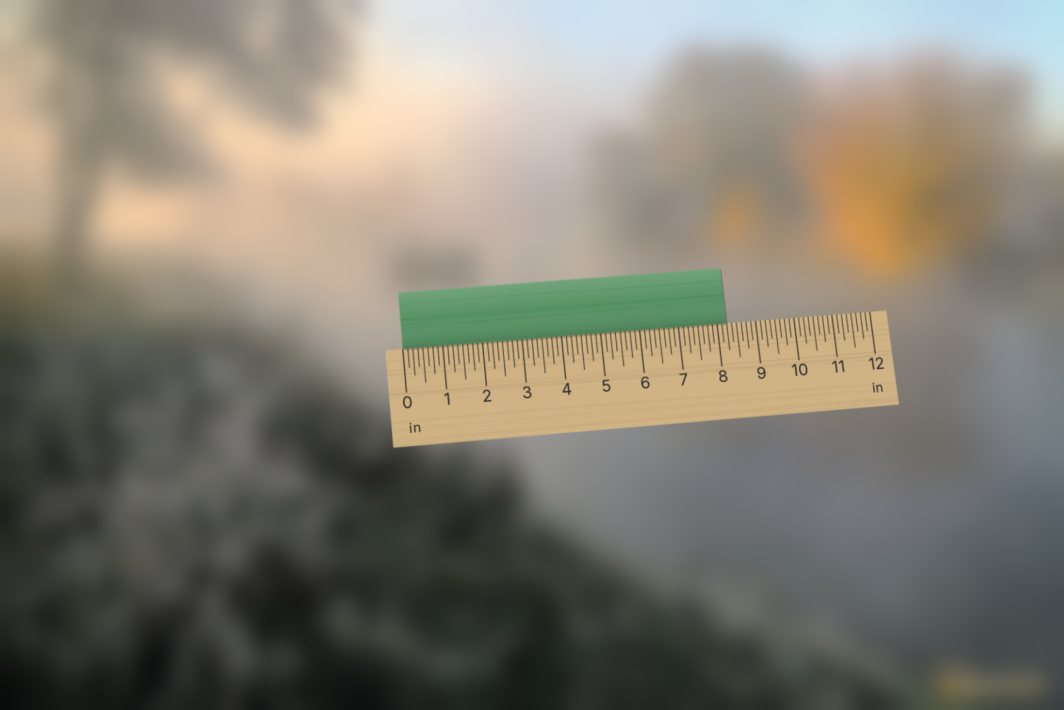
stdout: 8.25
